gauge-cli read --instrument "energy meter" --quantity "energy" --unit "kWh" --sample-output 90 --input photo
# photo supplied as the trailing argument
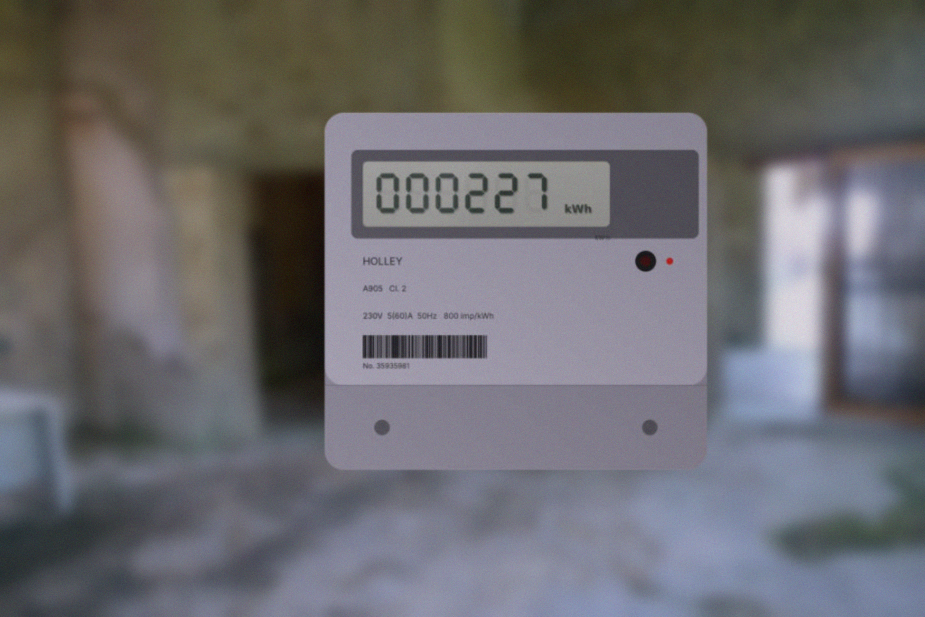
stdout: 227
